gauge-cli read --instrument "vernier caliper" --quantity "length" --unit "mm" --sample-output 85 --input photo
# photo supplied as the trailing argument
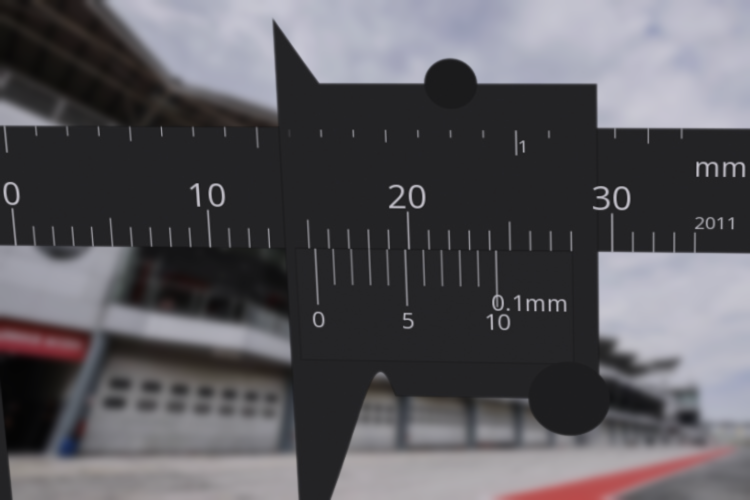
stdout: 15.3
